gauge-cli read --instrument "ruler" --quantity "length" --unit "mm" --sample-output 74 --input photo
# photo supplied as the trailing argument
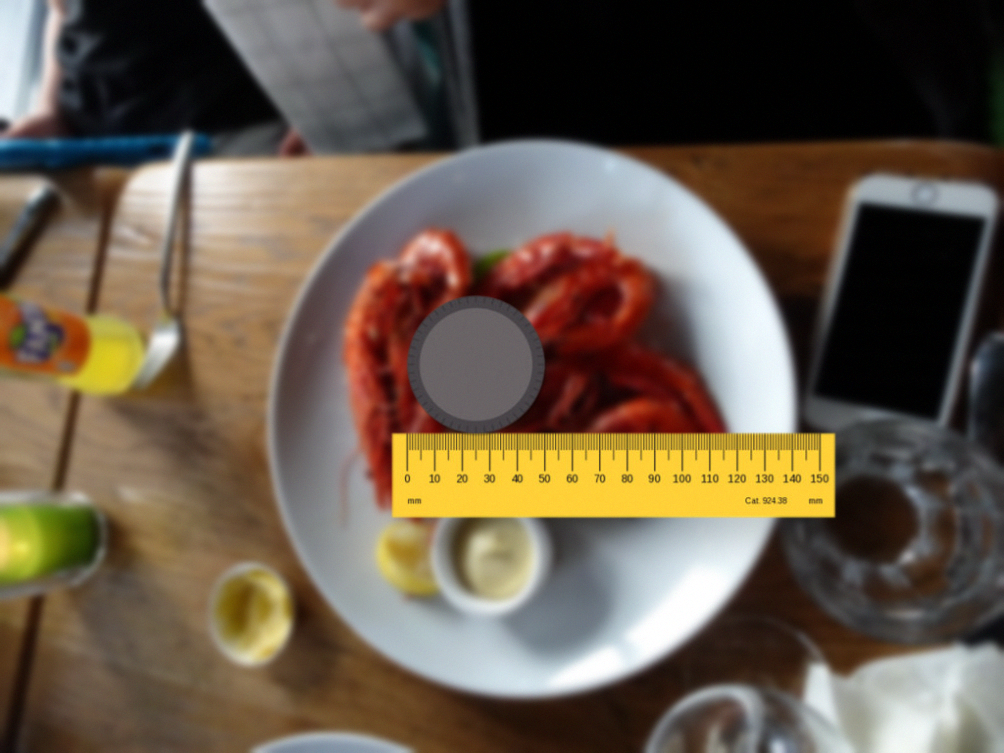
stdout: 50
